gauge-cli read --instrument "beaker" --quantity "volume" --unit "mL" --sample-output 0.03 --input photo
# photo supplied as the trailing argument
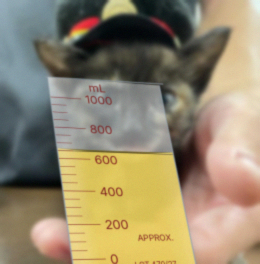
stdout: 650
